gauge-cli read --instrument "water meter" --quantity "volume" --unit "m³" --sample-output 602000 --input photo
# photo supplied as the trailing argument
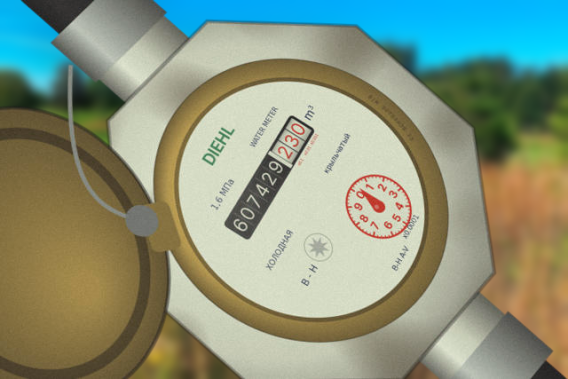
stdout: 607429.2300
